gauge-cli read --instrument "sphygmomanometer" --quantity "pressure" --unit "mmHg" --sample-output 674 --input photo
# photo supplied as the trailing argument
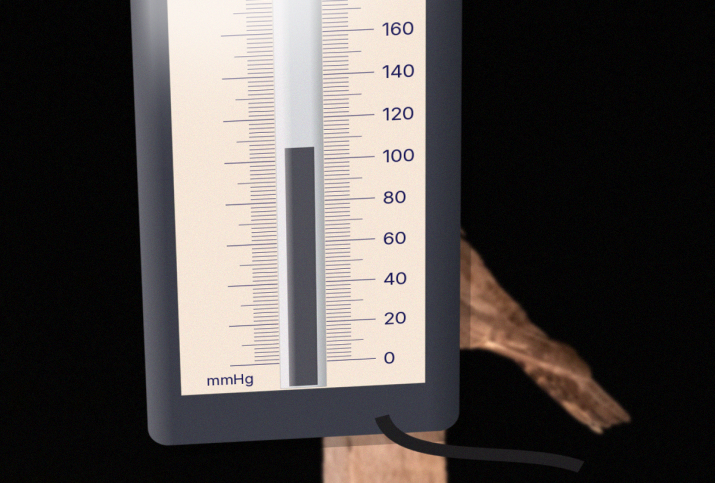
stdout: 106
